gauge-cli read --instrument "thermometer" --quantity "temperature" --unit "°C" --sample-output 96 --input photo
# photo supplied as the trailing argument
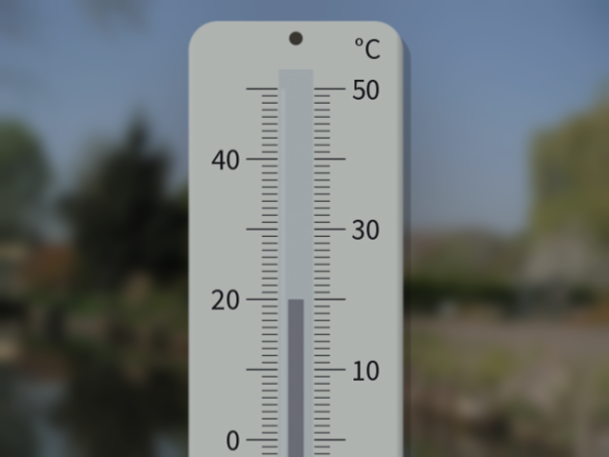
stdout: 20
